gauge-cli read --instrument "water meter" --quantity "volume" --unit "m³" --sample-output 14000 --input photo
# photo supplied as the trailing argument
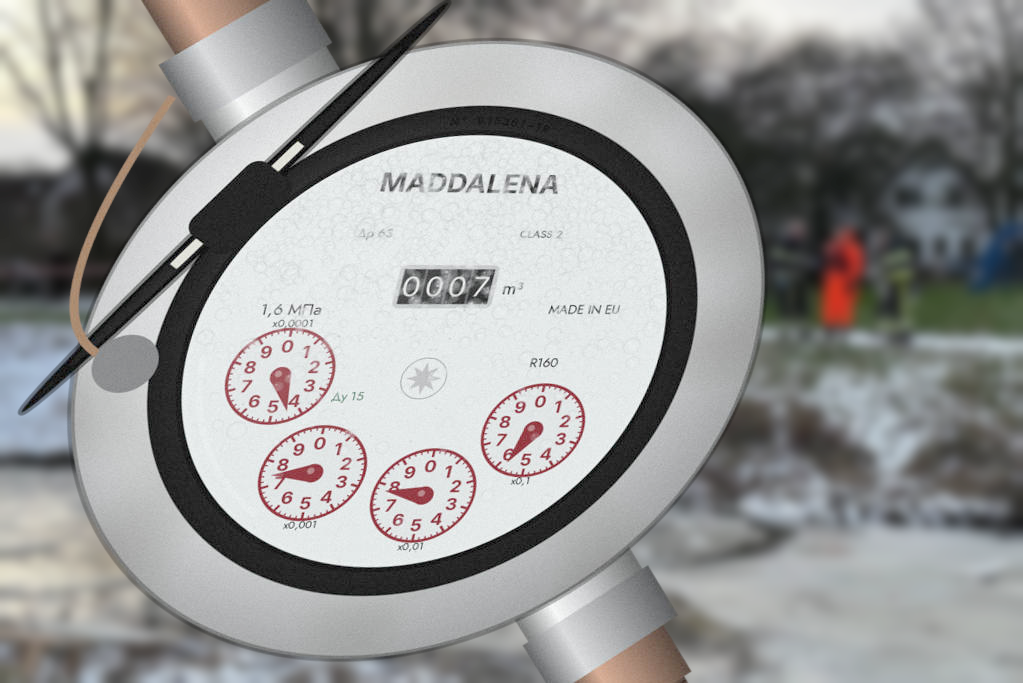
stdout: 7.5774
